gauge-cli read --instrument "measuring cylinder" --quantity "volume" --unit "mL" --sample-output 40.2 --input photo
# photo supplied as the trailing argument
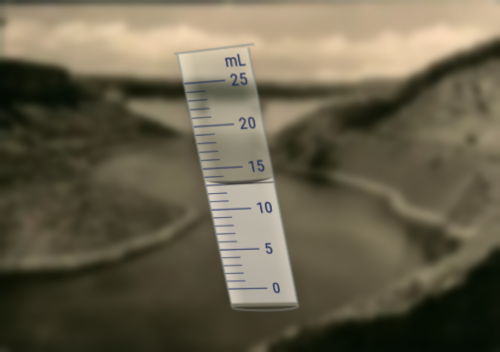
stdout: 13
